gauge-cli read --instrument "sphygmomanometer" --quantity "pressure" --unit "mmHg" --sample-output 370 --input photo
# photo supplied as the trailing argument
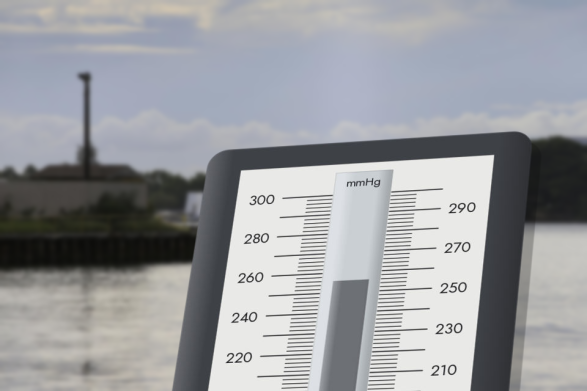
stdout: 256
